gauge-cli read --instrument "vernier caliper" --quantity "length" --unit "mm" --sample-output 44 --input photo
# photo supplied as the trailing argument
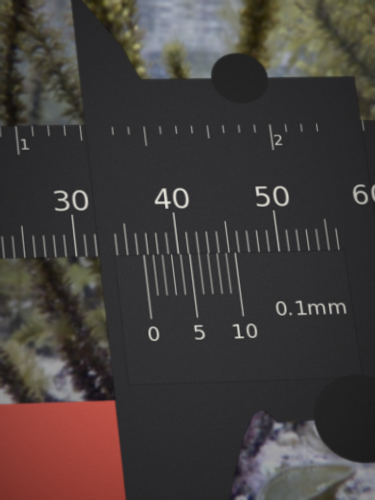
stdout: 36.6
